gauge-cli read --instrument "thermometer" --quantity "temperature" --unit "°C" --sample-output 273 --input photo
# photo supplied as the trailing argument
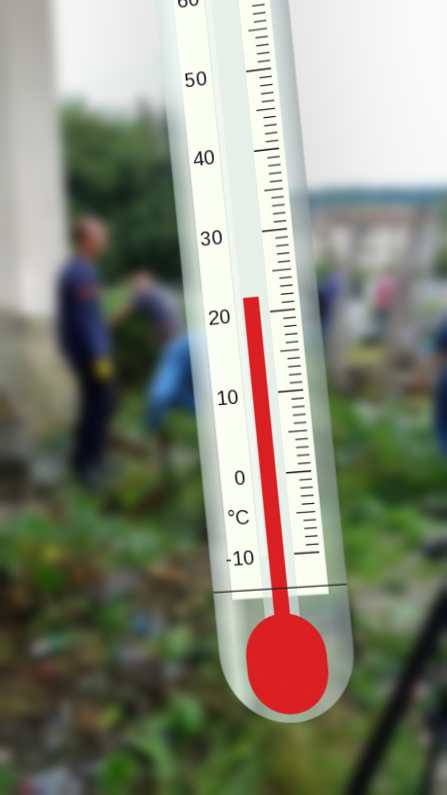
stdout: 22
